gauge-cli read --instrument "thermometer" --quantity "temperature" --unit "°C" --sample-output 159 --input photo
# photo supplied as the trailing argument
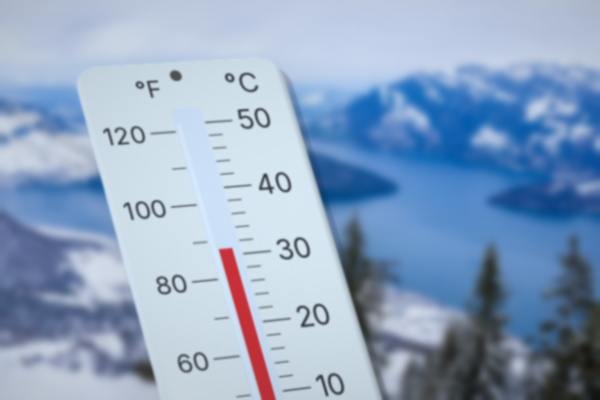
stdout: 31
